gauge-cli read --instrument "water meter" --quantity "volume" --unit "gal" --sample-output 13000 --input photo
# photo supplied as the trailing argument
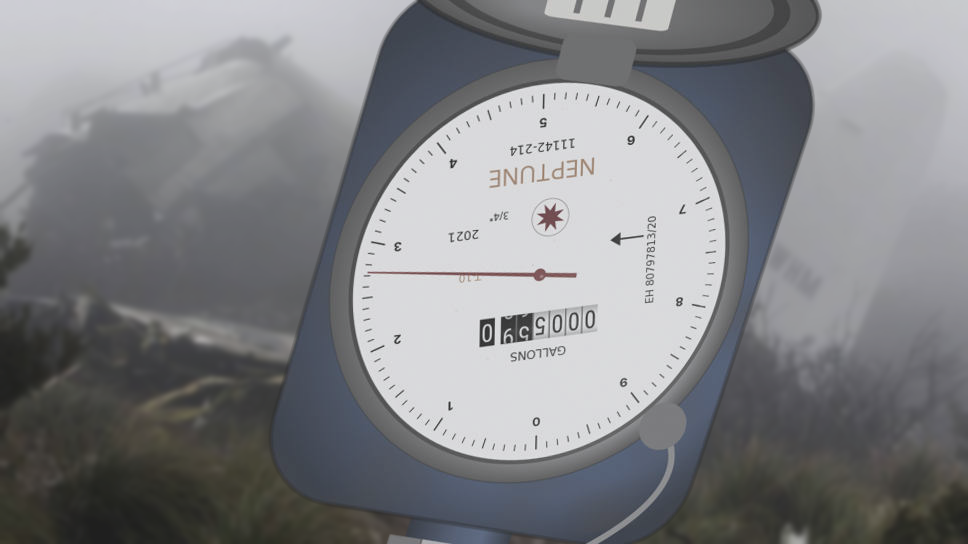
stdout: 5592.7
